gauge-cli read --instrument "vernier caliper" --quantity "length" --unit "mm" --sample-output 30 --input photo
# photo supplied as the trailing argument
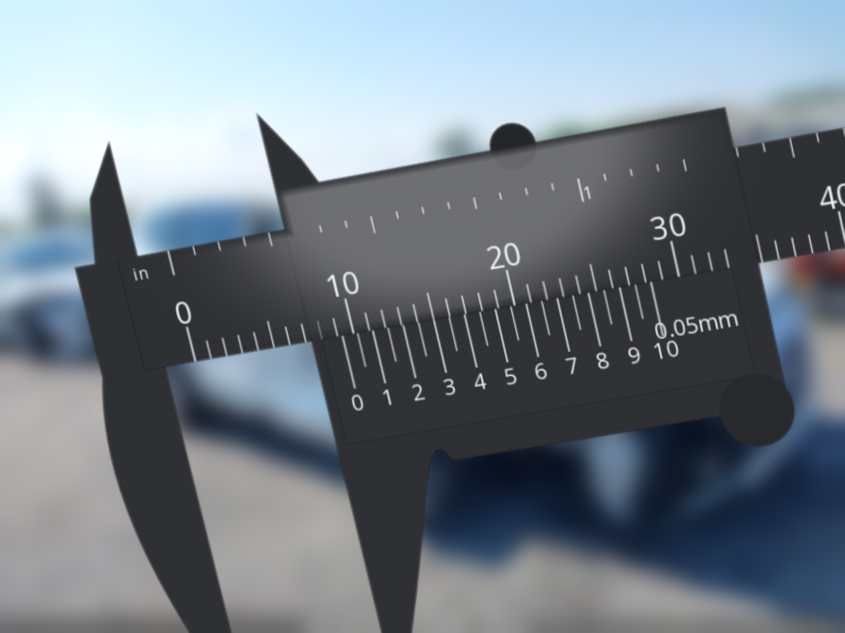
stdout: 9.3
